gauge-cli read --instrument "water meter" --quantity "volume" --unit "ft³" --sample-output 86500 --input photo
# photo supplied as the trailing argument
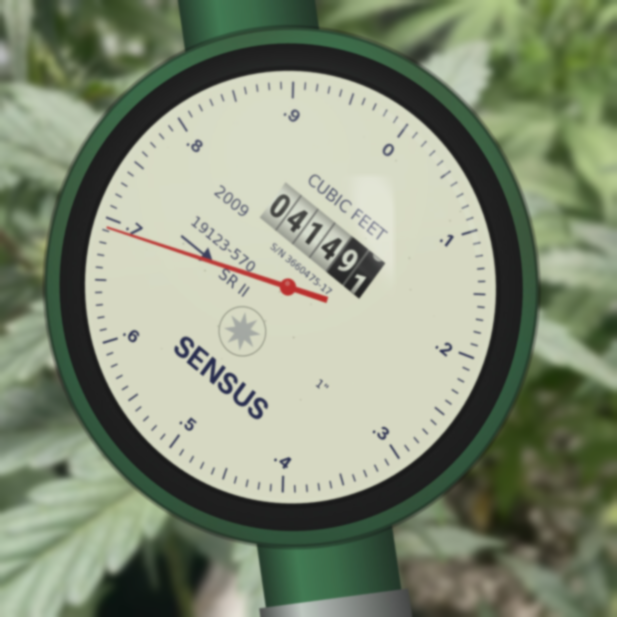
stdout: 41490.69
